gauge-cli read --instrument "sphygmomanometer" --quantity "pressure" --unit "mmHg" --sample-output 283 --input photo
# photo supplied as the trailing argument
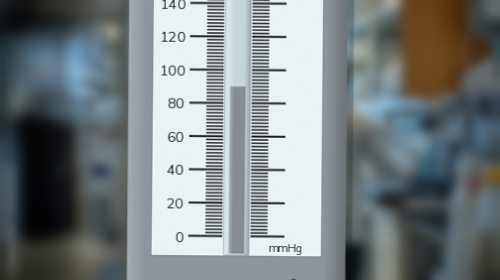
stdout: 90
